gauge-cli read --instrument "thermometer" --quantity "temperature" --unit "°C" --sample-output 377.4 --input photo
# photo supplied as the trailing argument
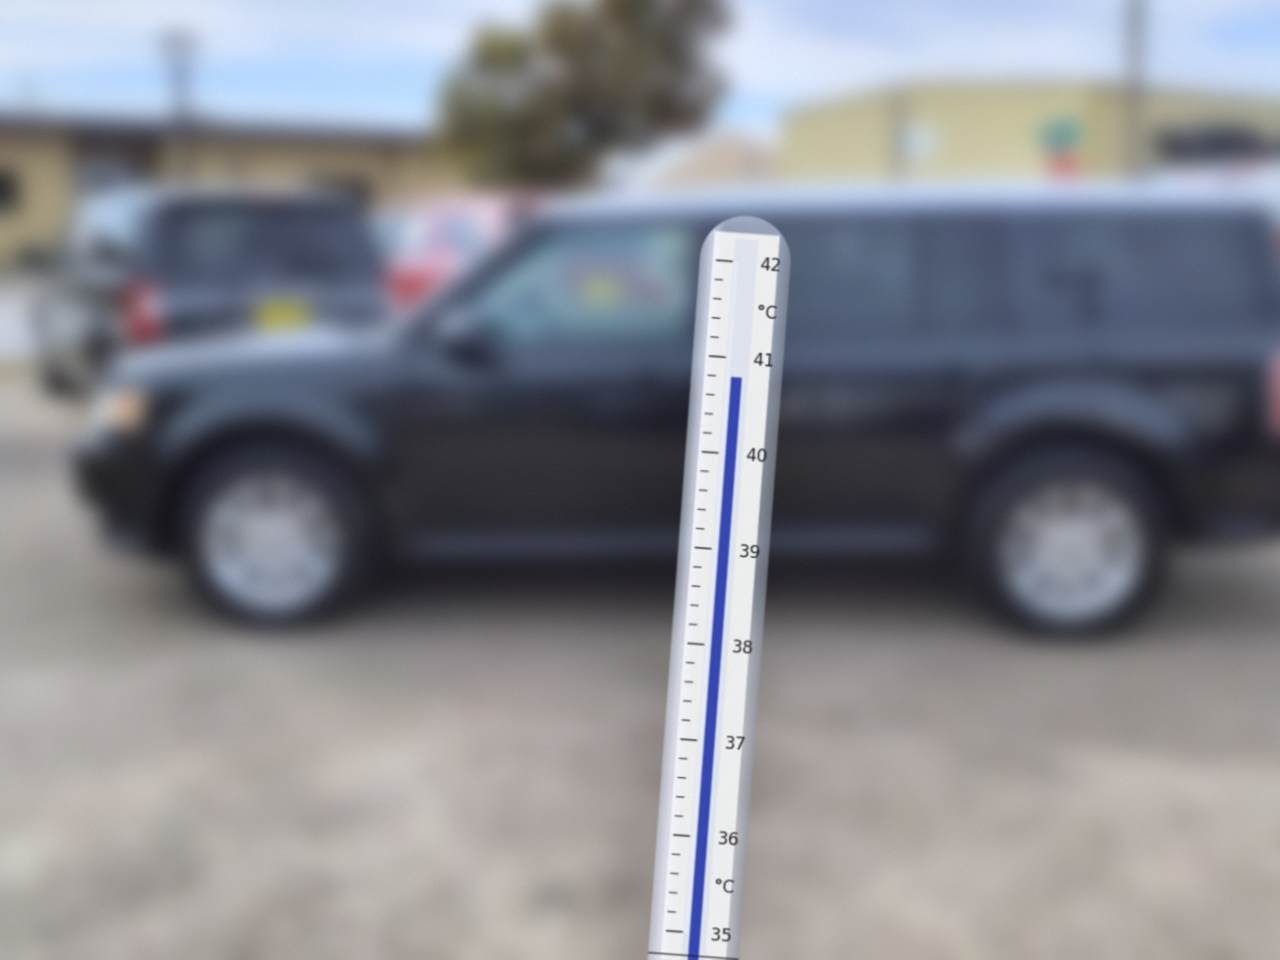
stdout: 40.8
